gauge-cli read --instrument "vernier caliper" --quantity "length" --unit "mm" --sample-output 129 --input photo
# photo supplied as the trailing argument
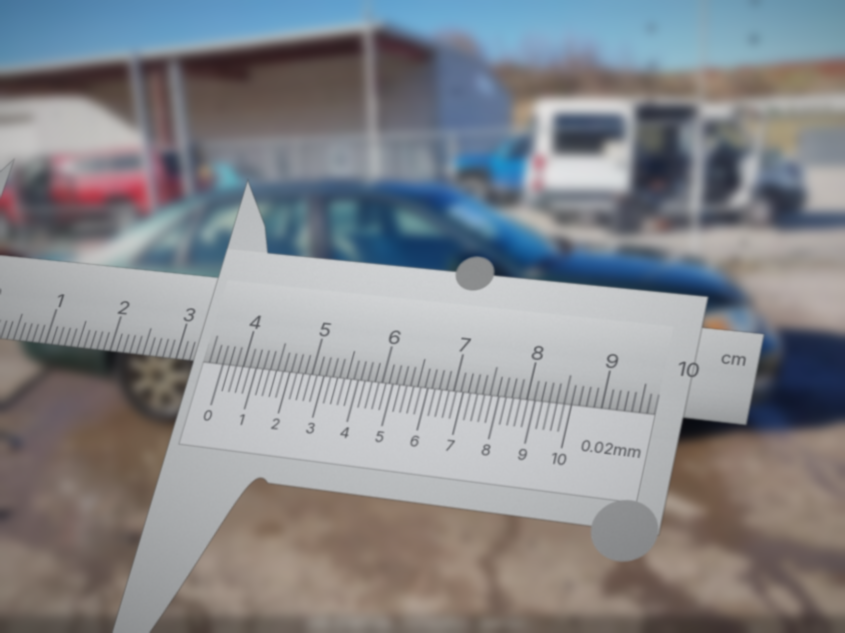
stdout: 37.0
